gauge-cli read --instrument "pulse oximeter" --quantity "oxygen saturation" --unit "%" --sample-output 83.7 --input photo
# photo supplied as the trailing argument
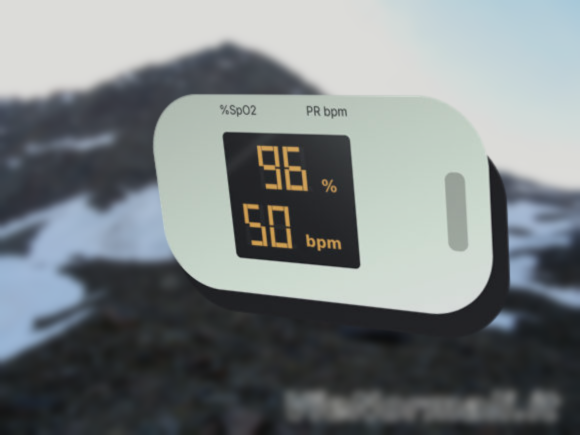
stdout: 96
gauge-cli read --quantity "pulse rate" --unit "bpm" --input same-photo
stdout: 50
